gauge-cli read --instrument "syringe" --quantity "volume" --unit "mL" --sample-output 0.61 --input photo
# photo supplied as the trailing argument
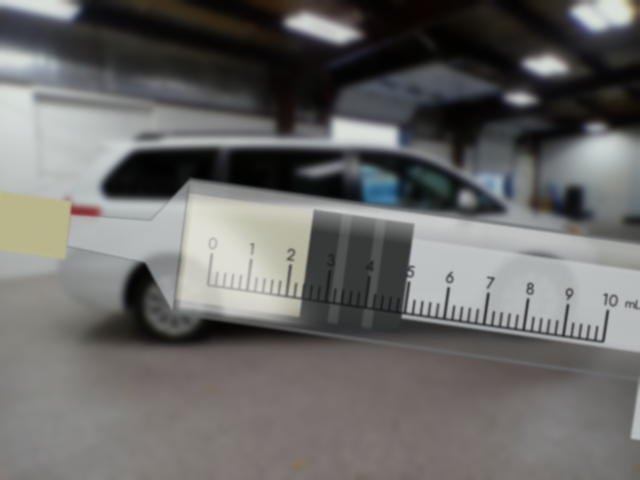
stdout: 2.4
